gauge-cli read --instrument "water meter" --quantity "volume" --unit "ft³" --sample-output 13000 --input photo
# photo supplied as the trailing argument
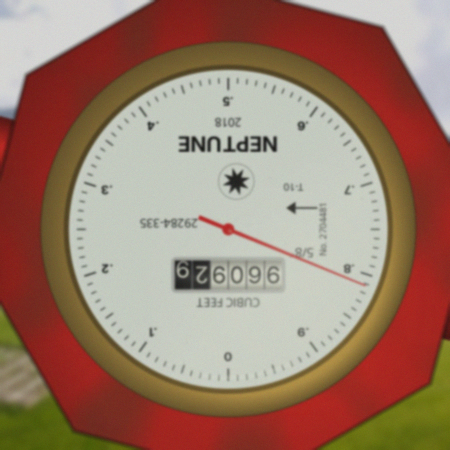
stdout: 960928.81
